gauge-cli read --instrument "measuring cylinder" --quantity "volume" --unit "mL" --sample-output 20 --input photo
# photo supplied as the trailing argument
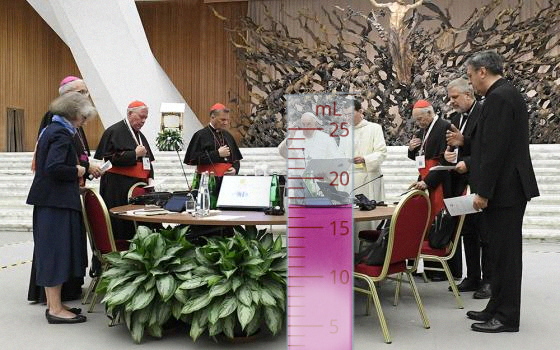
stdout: 17
